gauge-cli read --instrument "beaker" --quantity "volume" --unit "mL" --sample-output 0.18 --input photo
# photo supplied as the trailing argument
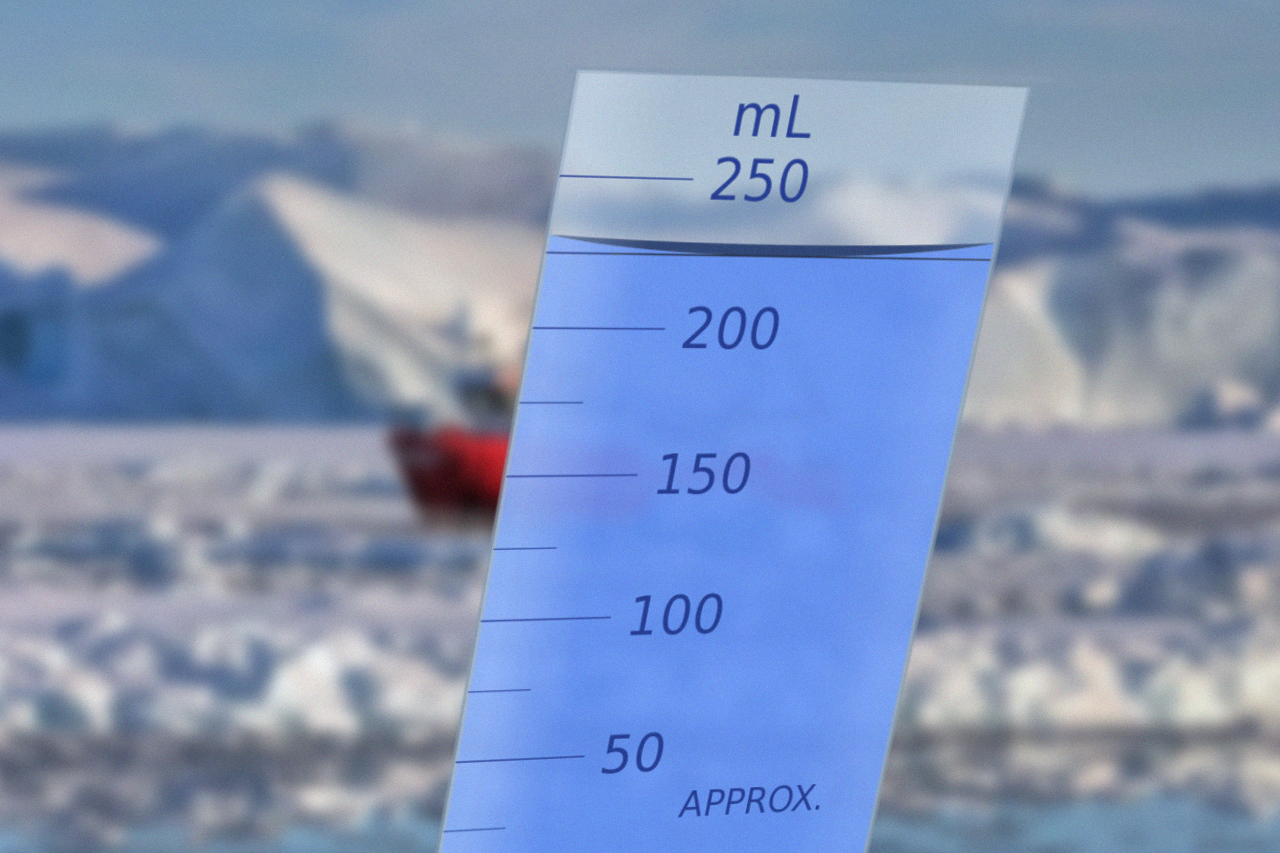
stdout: 225
